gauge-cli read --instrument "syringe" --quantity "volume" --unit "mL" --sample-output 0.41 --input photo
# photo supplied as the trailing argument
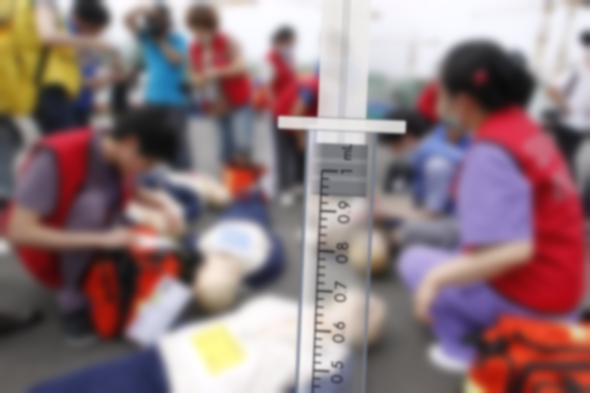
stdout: 0.94
